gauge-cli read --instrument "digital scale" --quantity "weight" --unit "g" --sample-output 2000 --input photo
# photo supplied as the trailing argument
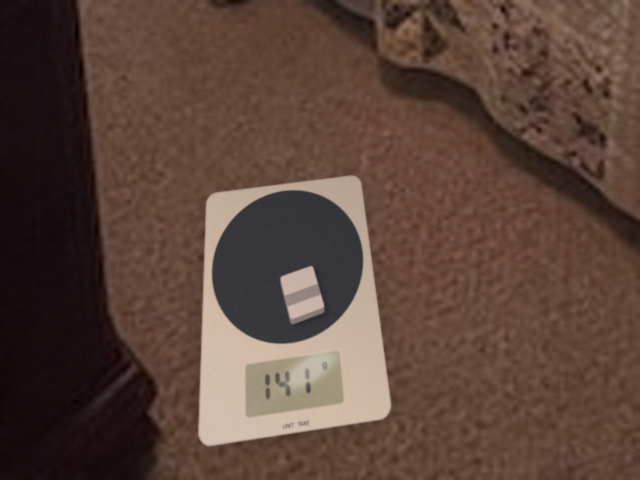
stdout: 141
